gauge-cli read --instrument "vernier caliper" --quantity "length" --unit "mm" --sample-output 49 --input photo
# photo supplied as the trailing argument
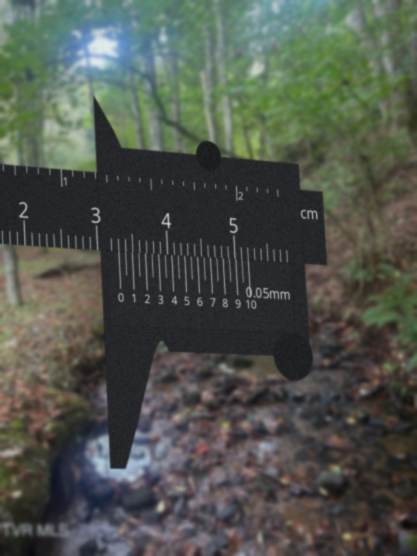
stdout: 33.0
